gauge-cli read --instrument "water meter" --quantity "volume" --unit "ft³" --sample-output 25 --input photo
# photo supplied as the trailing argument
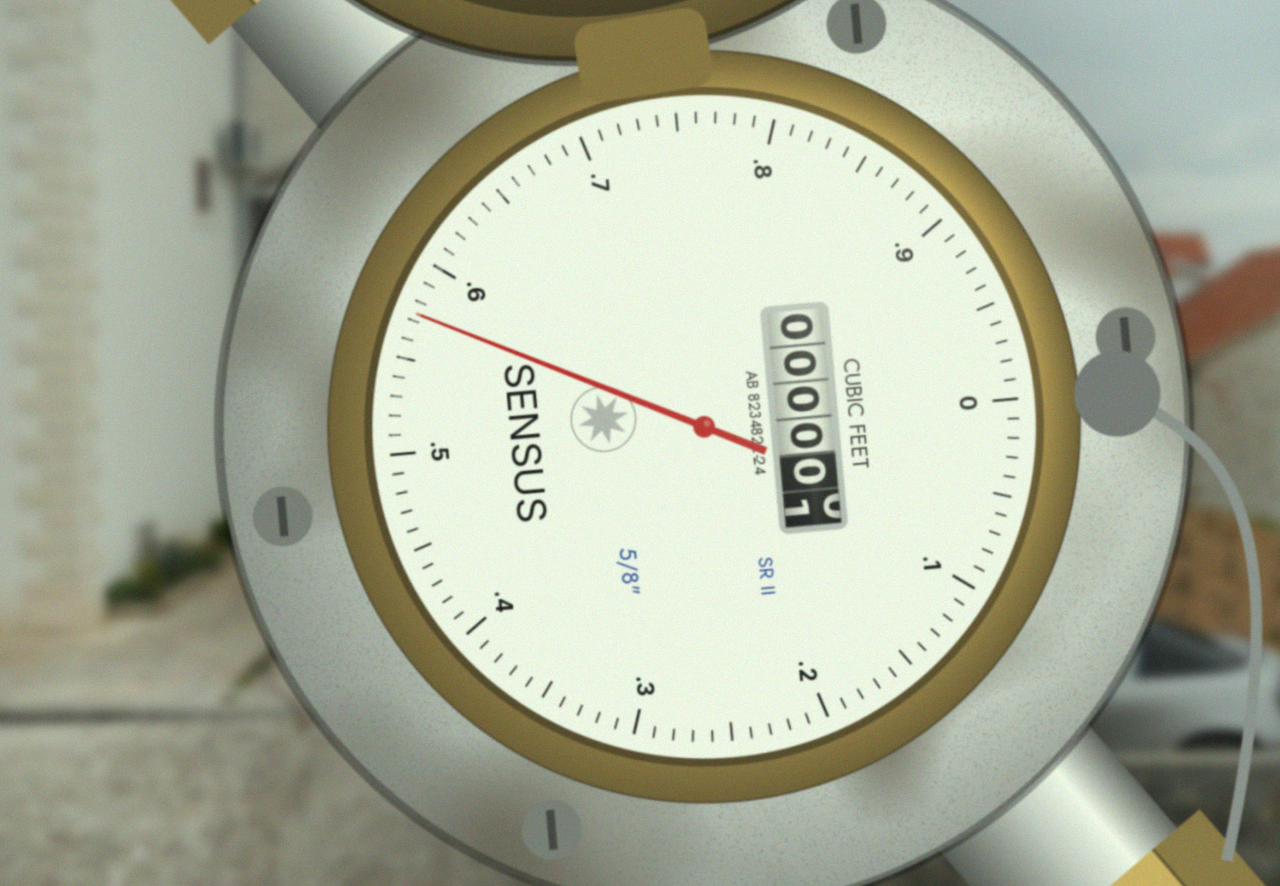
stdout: 0.57
